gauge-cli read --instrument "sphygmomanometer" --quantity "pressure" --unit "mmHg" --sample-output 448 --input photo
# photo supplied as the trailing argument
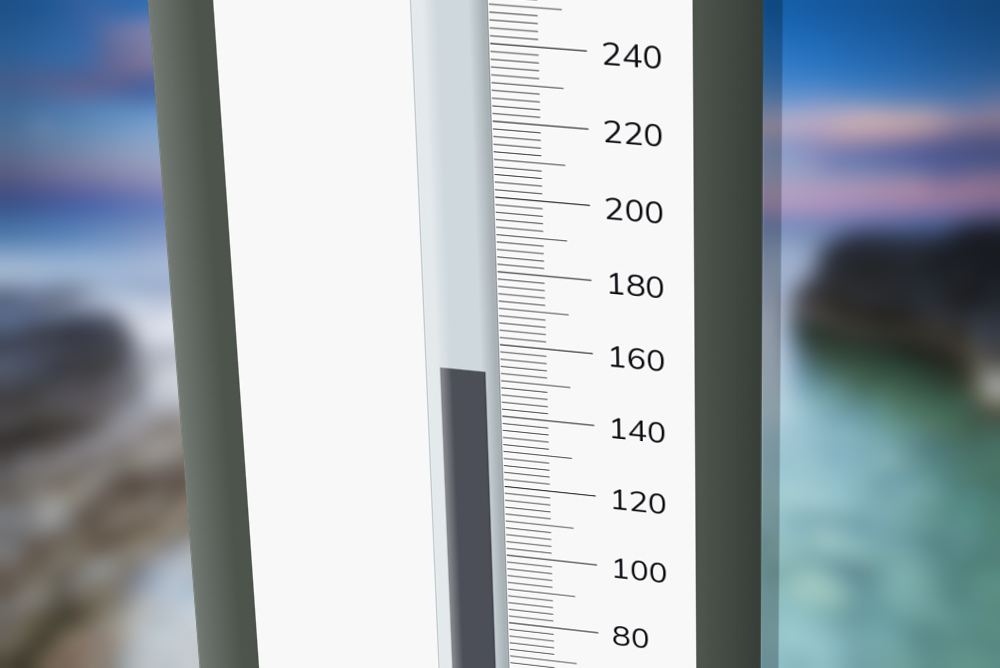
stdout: 152
